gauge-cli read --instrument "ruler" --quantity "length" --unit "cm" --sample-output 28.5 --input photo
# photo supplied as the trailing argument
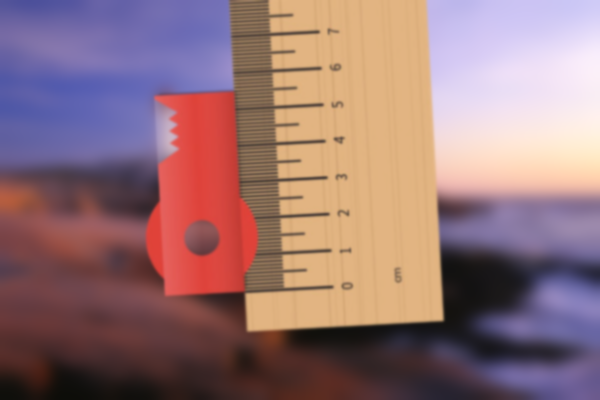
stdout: 5.5
